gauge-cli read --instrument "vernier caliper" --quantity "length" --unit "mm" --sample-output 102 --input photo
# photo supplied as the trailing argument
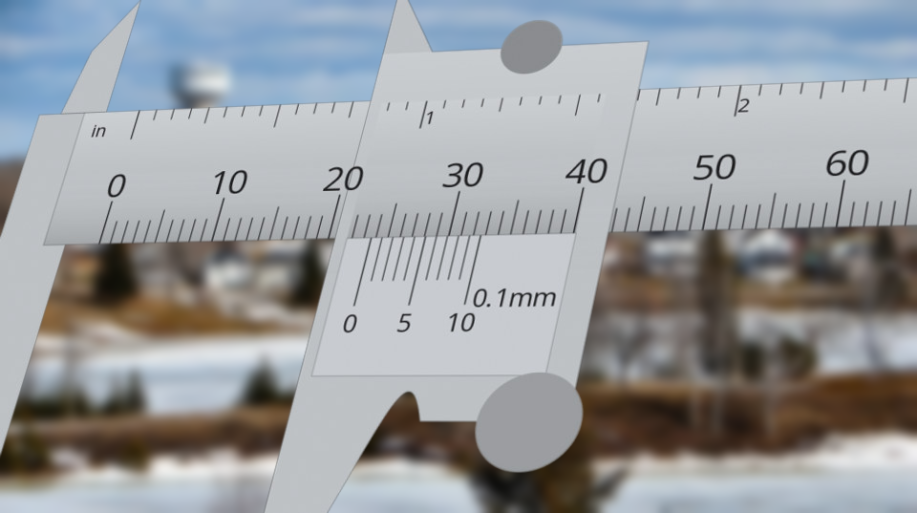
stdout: 23.6
